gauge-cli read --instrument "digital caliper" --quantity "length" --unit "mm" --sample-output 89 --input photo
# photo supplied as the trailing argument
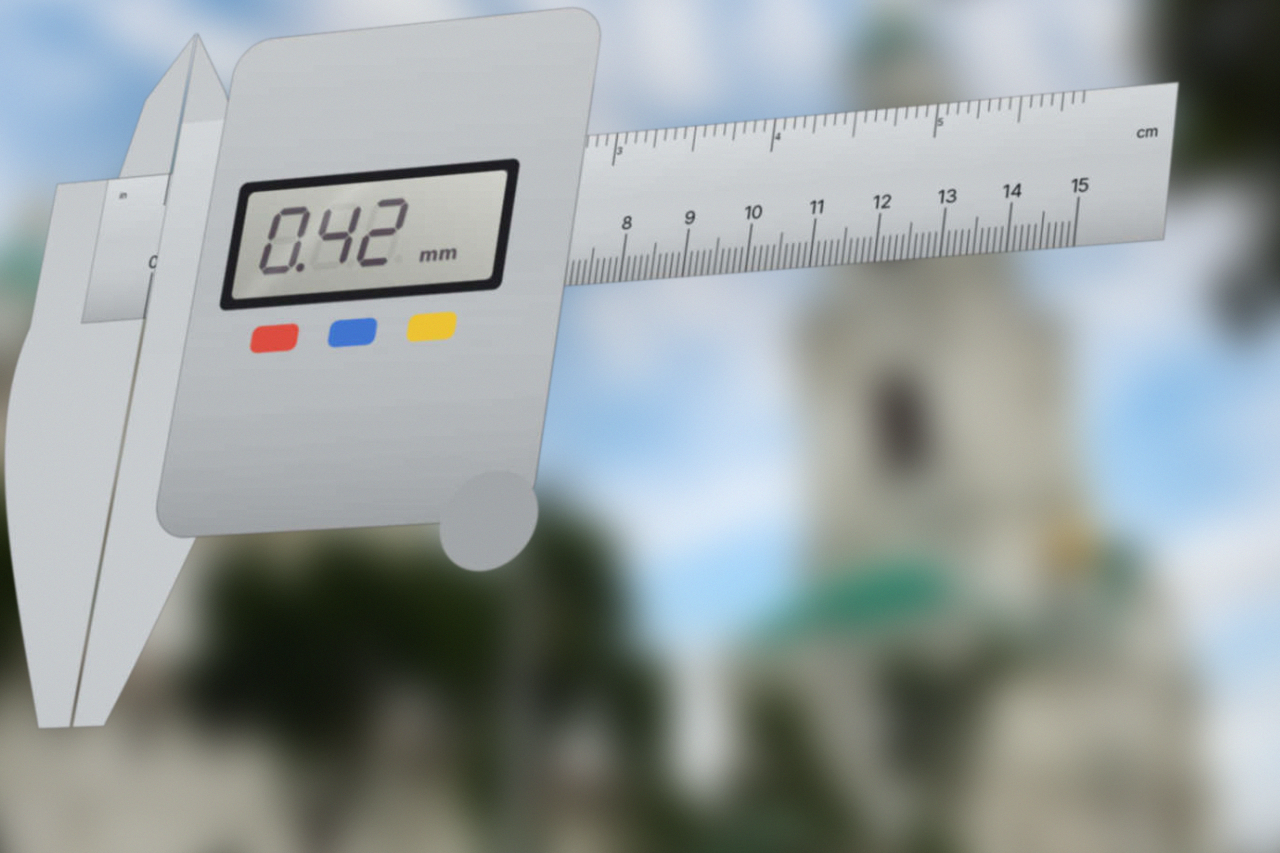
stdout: 0.42
